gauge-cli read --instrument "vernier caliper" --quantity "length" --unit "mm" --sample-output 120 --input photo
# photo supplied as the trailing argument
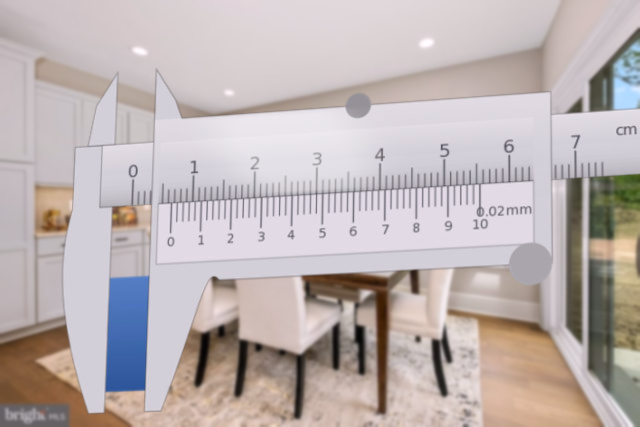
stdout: 6.5
